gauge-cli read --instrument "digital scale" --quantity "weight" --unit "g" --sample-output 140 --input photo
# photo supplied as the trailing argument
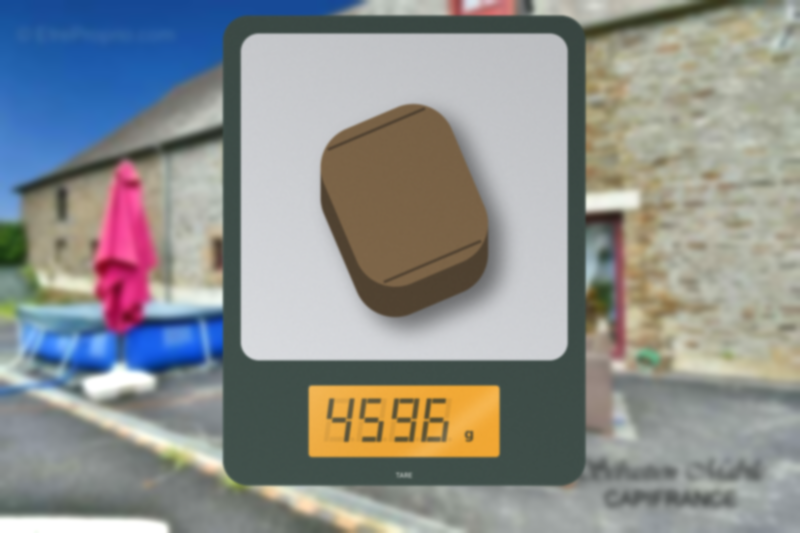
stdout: 4596
